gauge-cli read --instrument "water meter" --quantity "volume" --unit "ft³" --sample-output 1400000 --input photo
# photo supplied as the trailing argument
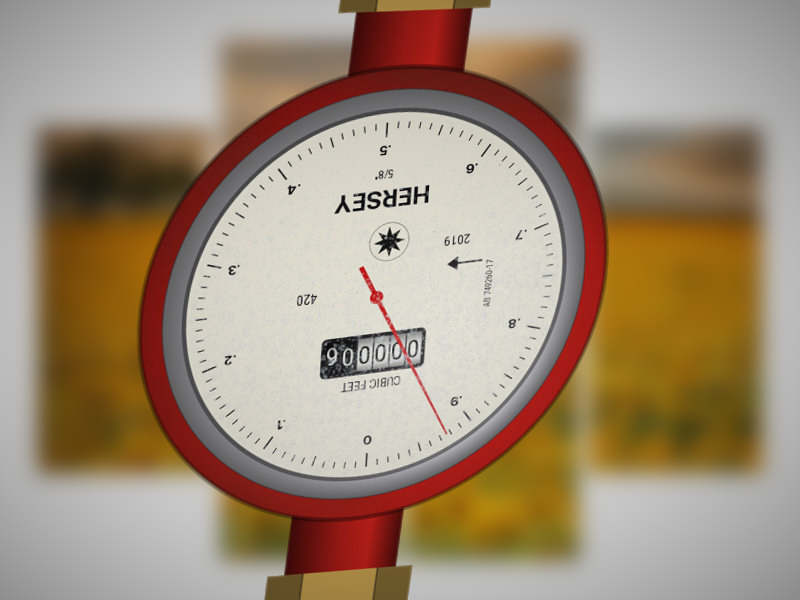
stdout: 5.92
